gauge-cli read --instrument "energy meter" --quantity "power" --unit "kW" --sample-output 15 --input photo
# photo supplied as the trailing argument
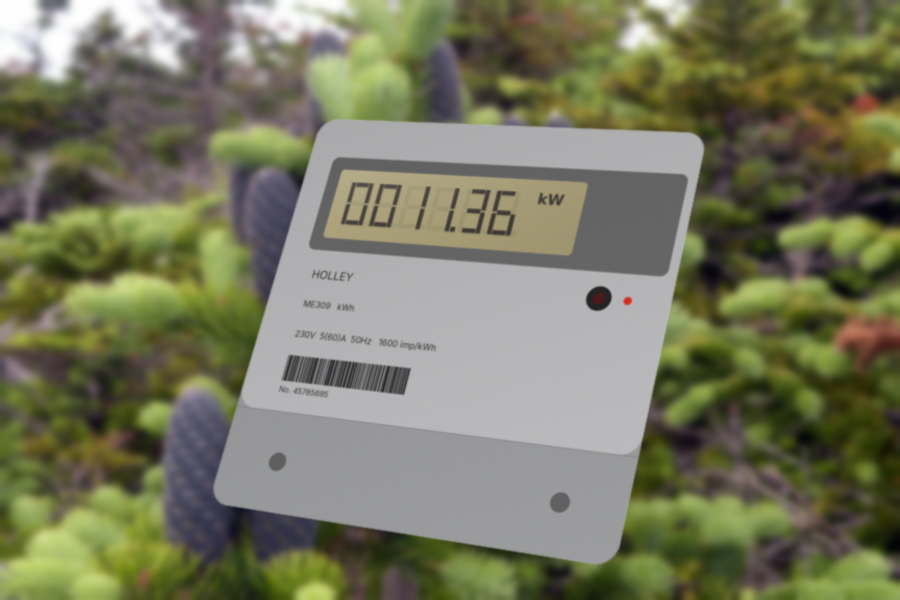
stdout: 11.36
